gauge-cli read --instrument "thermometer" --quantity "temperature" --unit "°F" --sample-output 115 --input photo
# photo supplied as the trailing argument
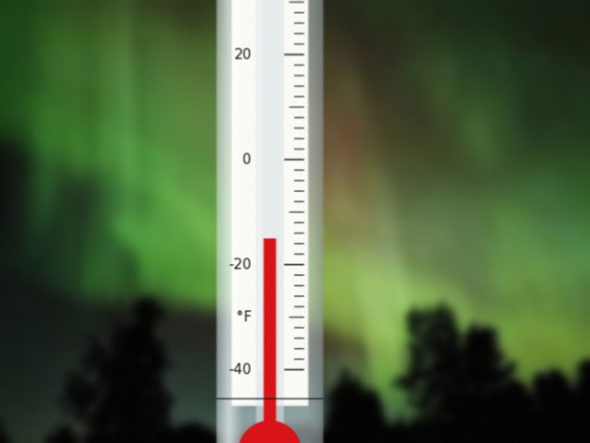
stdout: -15
